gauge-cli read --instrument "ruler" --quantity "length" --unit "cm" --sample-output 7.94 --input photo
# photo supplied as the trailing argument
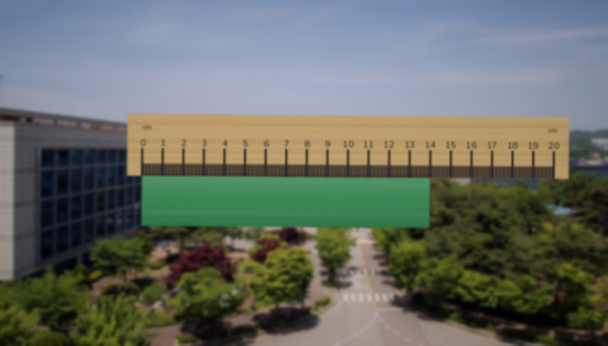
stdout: 14
